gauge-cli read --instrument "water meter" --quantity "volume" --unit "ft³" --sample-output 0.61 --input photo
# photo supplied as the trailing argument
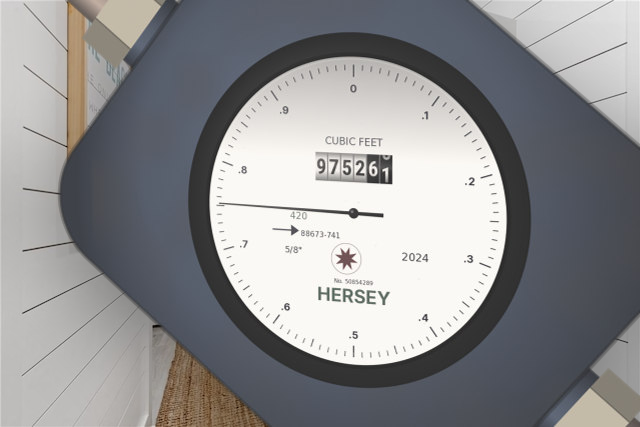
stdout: 975260.75
